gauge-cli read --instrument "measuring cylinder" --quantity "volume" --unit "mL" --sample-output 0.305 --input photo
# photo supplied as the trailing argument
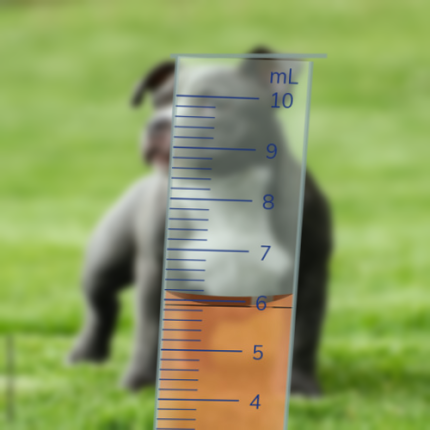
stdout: 5.9
